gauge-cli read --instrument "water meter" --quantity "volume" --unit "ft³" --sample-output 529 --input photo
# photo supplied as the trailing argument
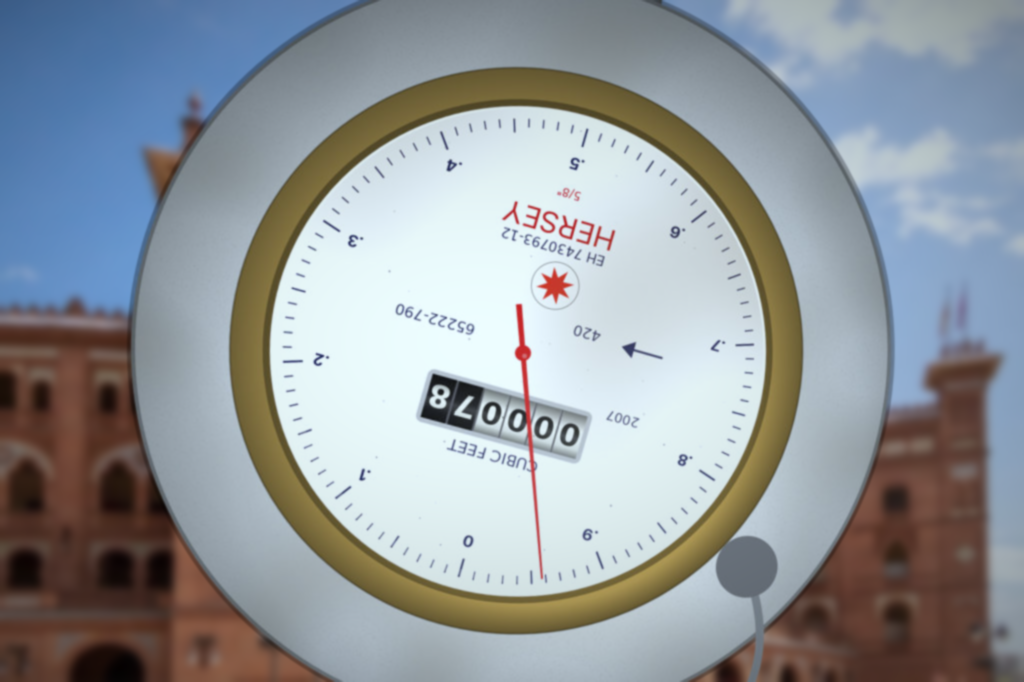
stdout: 77.94
